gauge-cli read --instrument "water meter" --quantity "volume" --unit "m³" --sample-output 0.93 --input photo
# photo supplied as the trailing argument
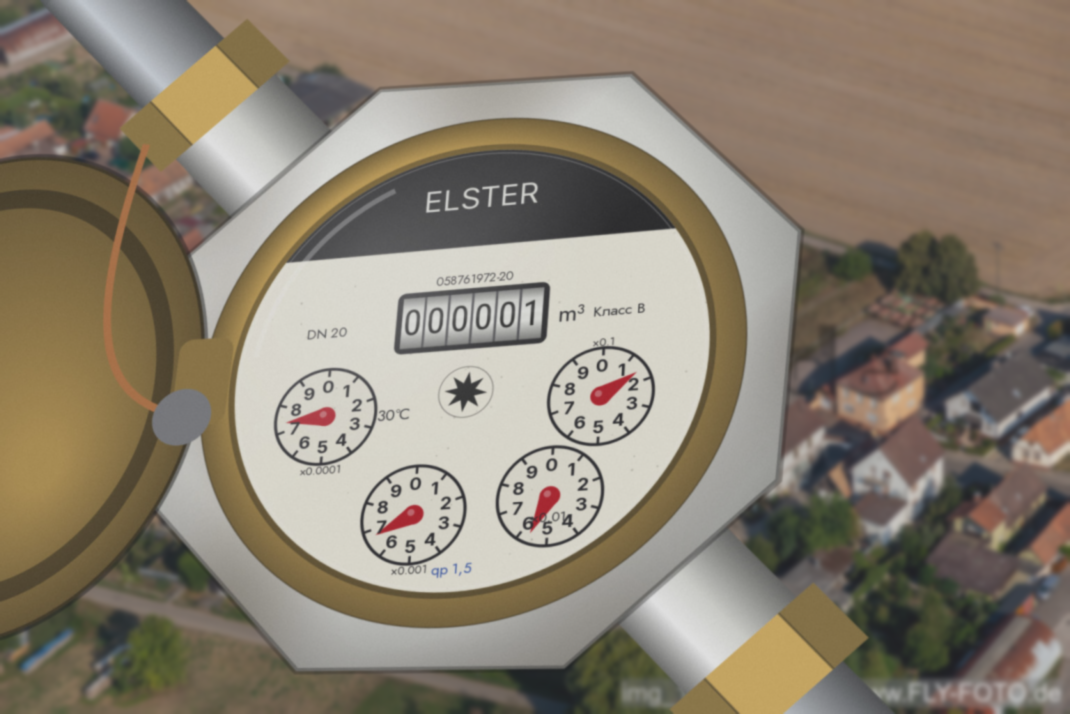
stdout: 1.1567
